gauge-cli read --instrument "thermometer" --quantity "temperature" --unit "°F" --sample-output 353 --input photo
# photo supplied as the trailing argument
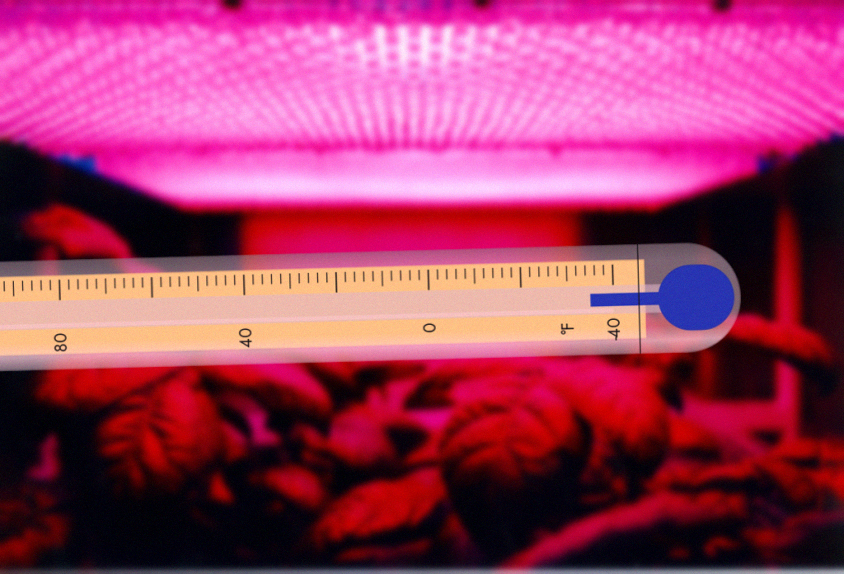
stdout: -35
